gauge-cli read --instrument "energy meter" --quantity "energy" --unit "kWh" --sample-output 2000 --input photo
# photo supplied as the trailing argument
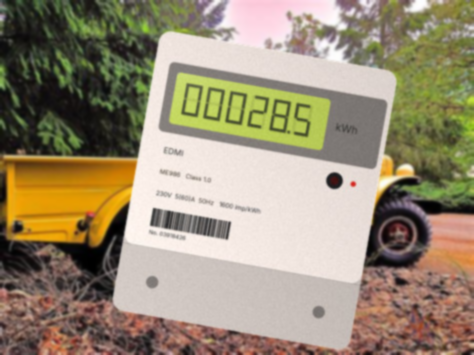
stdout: 28.5
